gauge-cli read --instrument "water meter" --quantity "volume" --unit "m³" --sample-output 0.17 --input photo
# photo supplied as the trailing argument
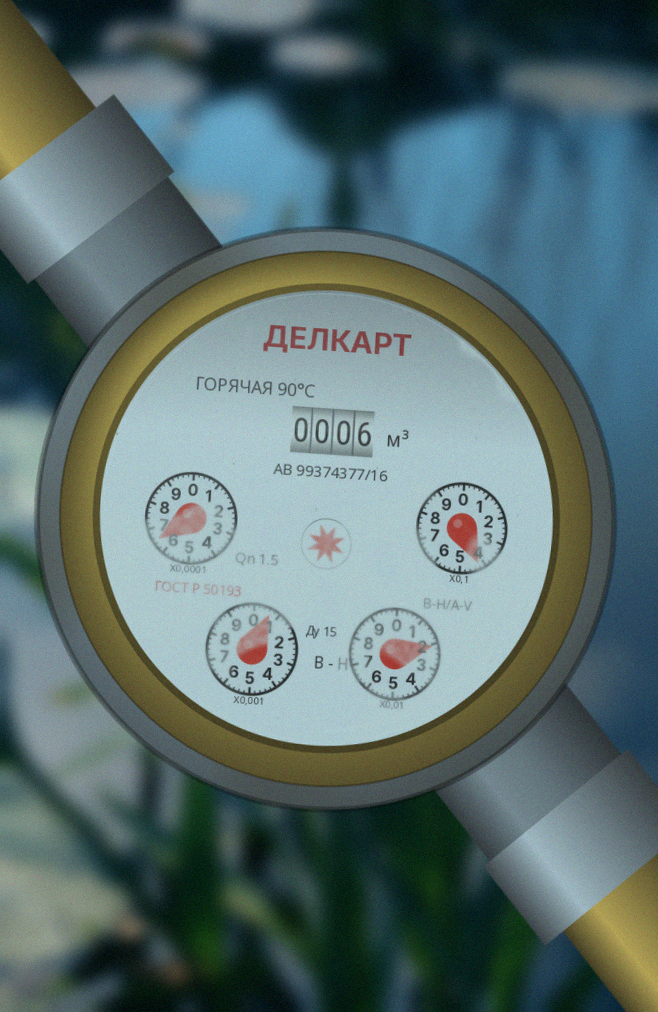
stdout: 6.4206
